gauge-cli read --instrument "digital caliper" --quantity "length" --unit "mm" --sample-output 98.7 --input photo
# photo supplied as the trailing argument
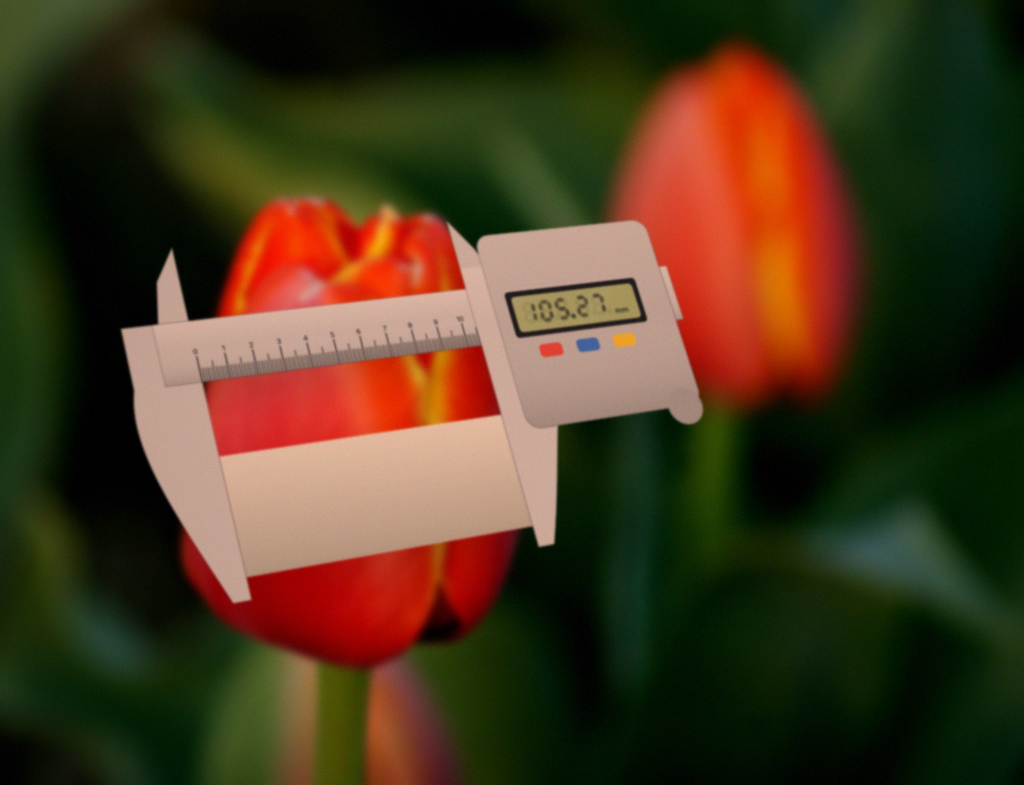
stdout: 105.27
